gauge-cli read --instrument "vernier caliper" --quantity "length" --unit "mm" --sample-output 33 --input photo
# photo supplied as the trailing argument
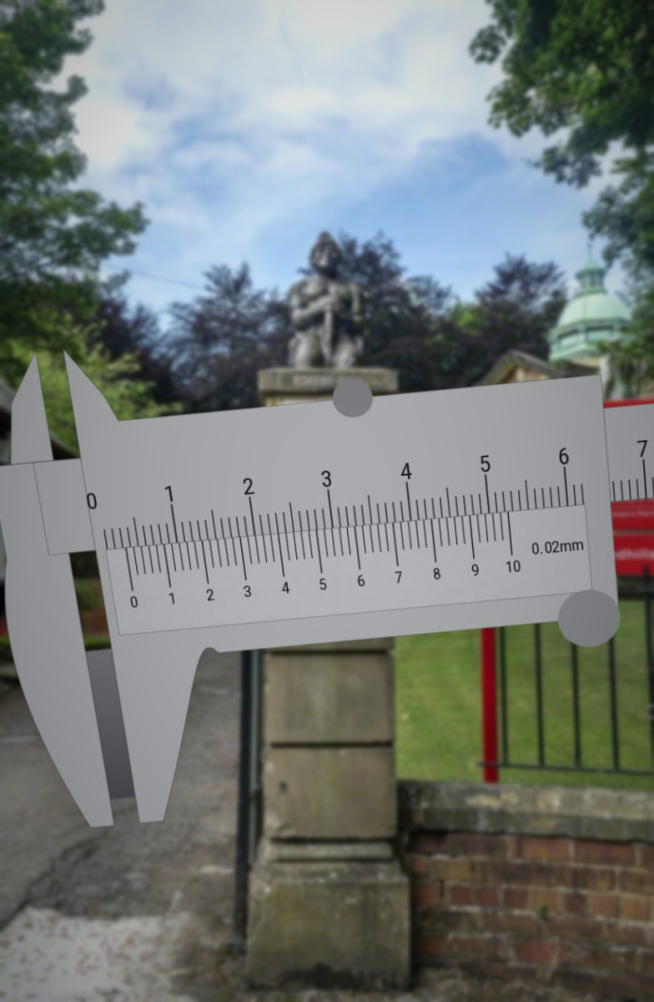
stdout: 3.4
